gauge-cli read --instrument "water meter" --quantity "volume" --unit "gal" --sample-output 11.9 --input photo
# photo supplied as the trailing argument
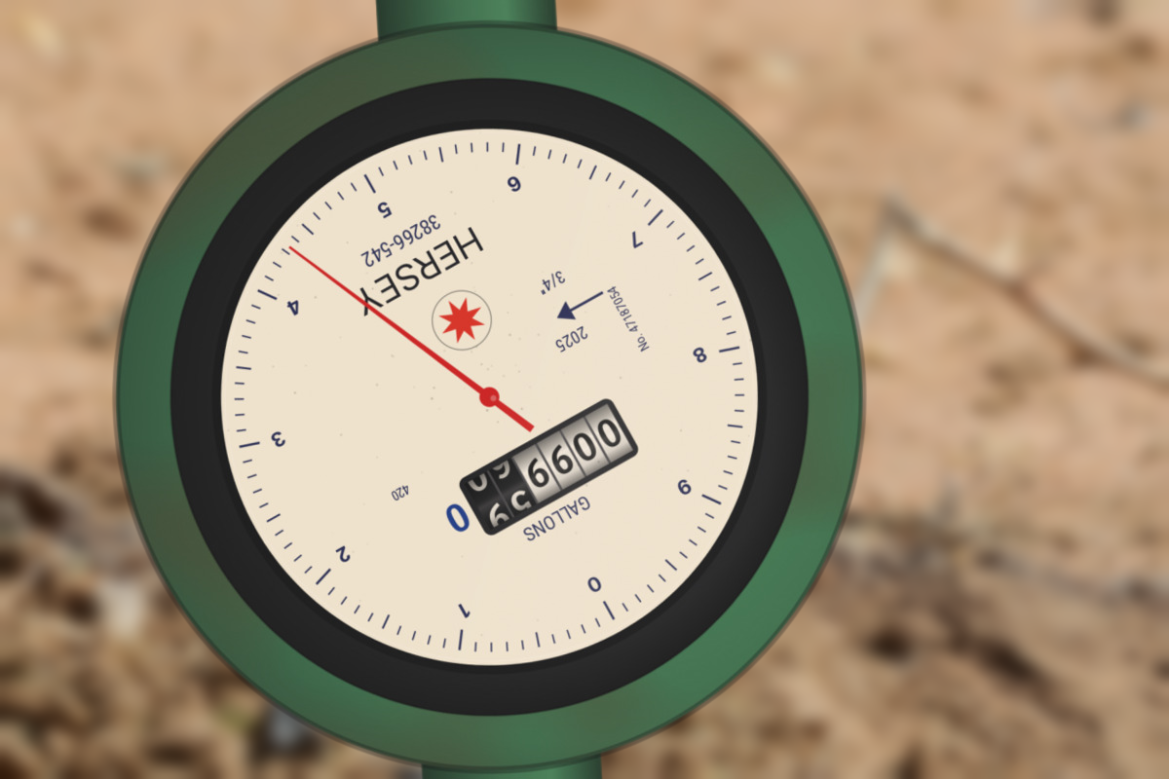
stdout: 99594.3
